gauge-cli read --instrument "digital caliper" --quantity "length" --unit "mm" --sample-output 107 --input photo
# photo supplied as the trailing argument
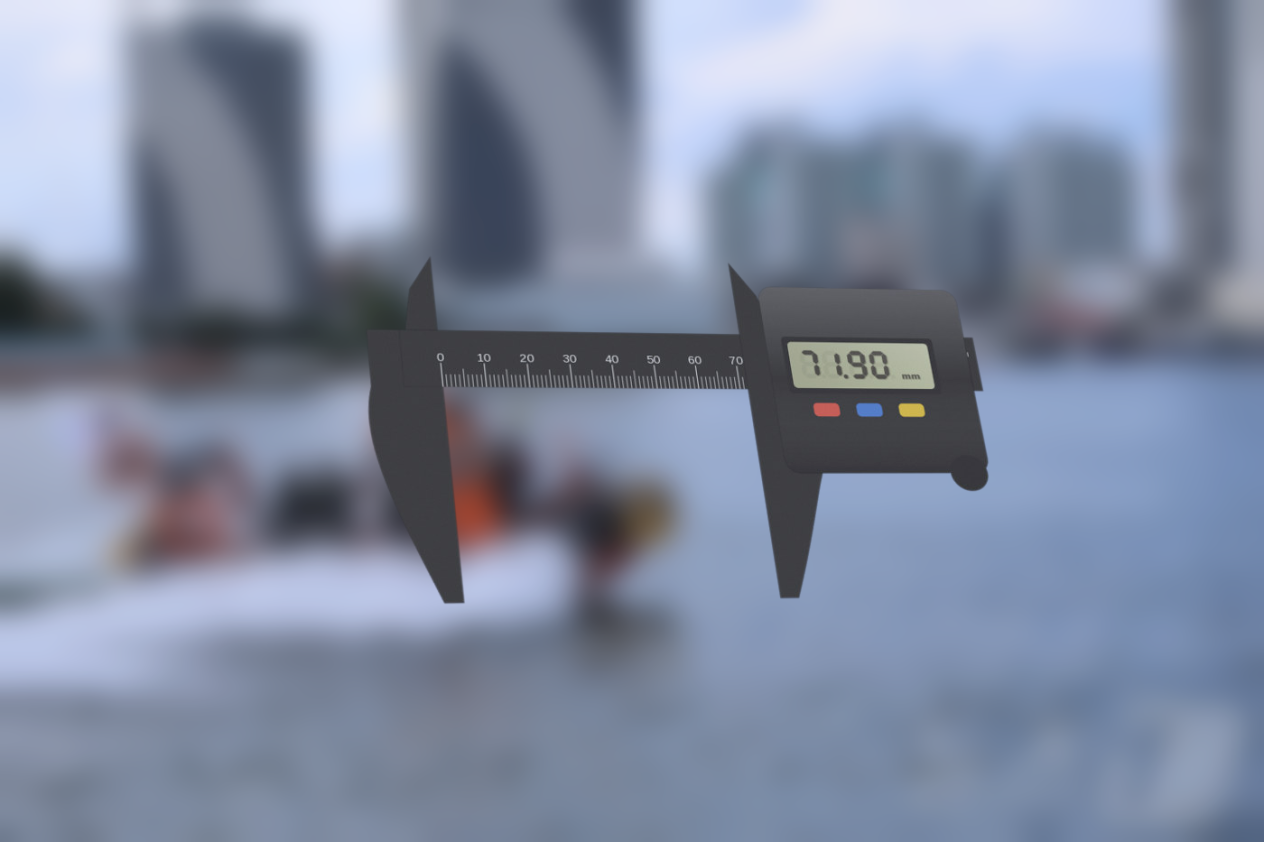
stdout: 71.90
